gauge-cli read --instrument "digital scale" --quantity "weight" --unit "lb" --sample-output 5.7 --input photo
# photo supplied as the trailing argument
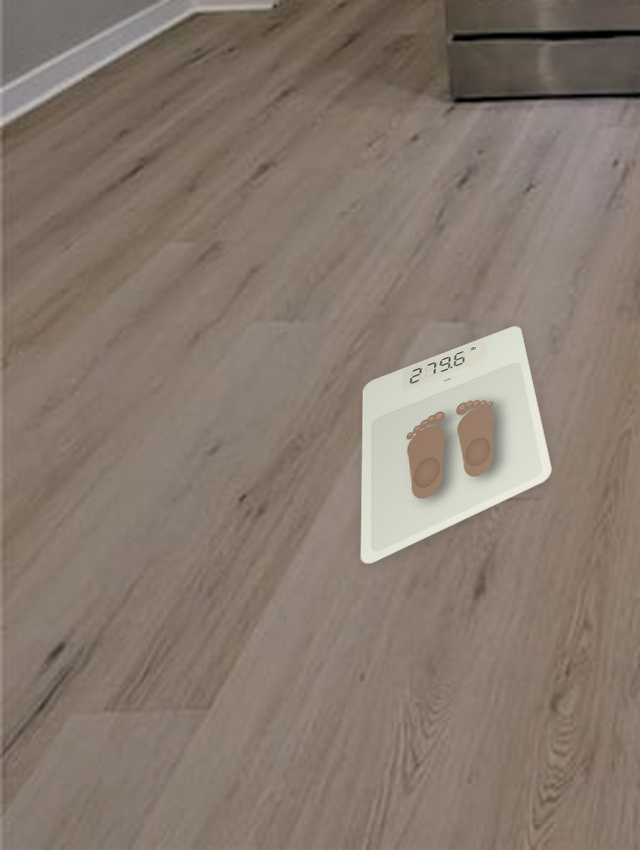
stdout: 279.6
